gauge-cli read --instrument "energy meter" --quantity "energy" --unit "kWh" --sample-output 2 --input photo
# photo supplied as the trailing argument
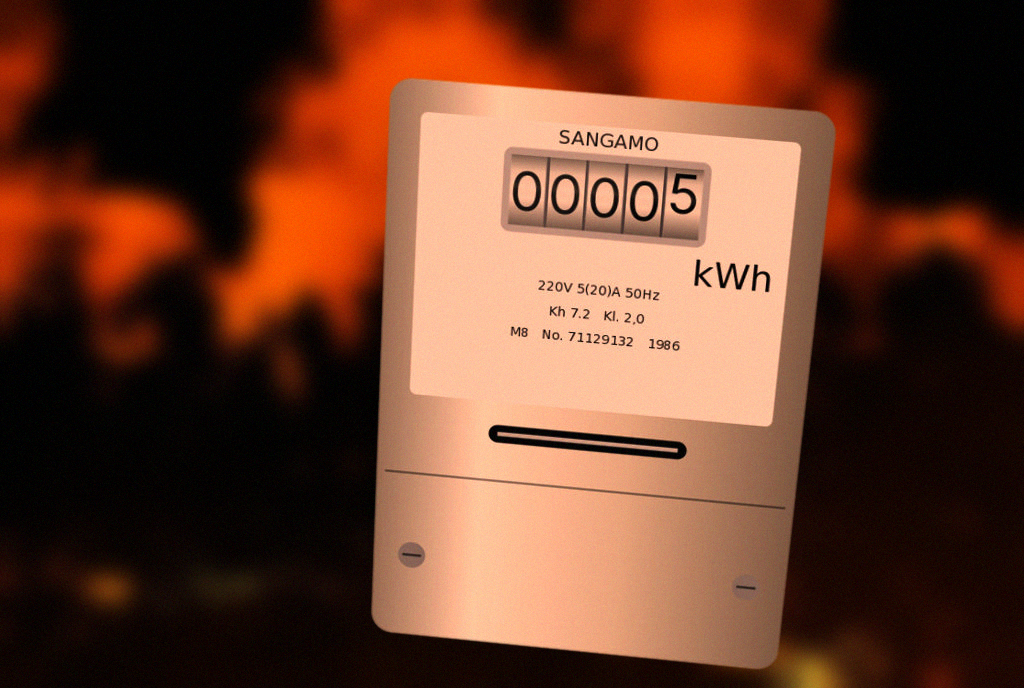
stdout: 5
